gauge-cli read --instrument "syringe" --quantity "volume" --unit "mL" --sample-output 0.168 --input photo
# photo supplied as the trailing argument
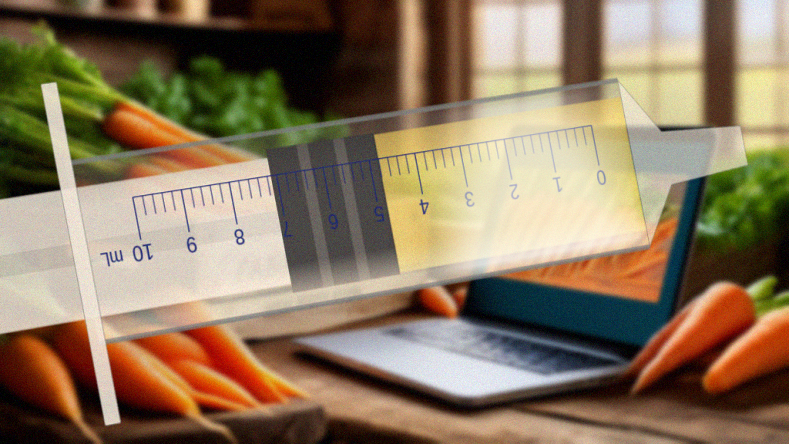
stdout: 4.8
